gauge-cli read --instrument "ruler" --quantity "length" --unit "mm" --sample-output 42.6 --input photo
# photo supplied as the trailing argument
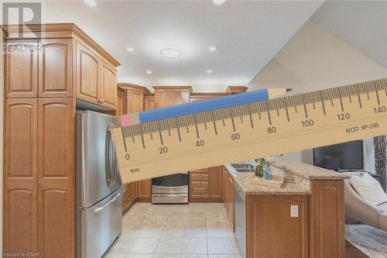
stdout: 95
